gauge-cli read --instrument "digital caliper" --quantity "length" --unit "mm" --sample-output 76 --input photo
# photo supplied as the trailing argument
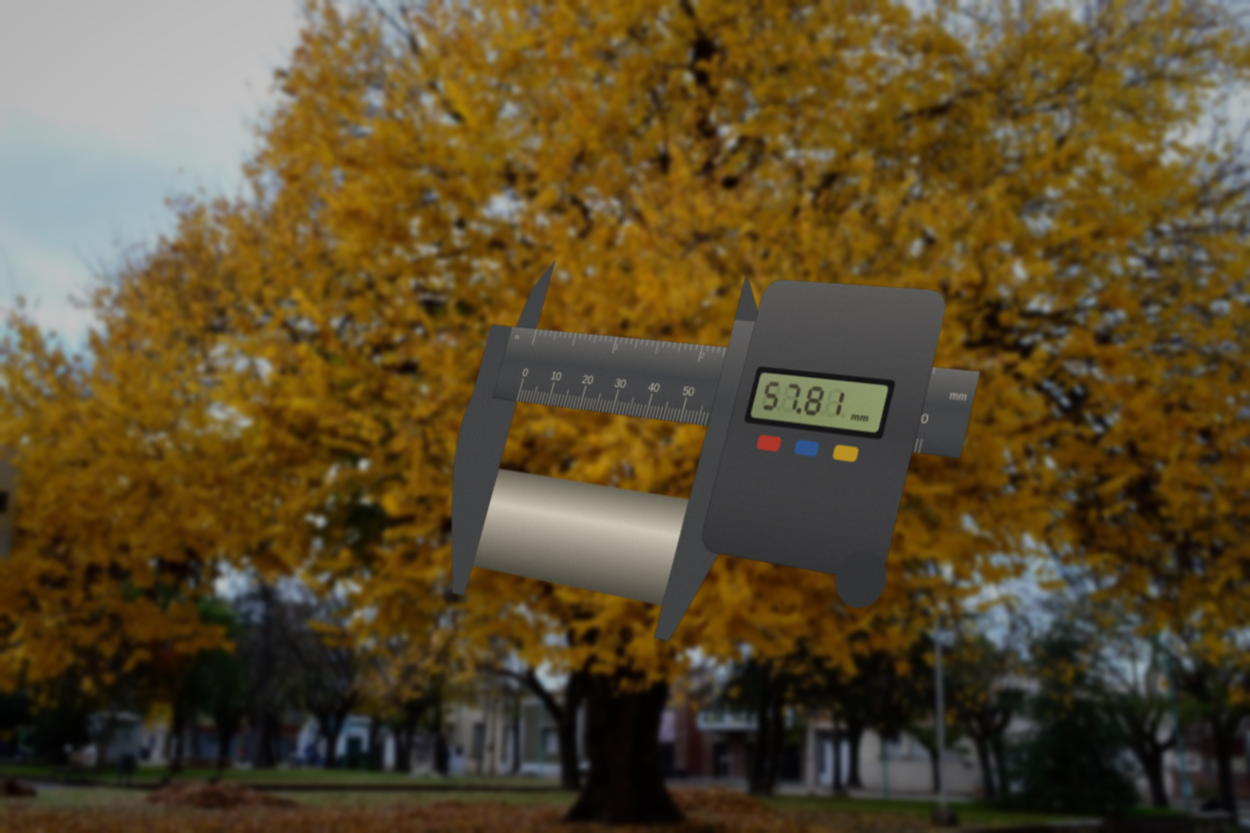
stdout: 57.81
